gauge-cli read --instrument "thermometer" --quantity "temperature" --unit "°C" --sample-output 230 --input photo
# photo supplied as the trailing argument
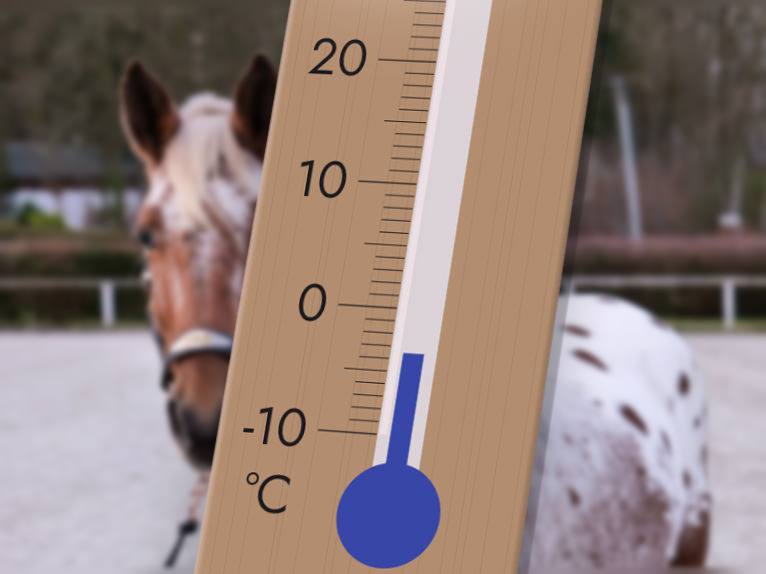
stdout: -3.5
